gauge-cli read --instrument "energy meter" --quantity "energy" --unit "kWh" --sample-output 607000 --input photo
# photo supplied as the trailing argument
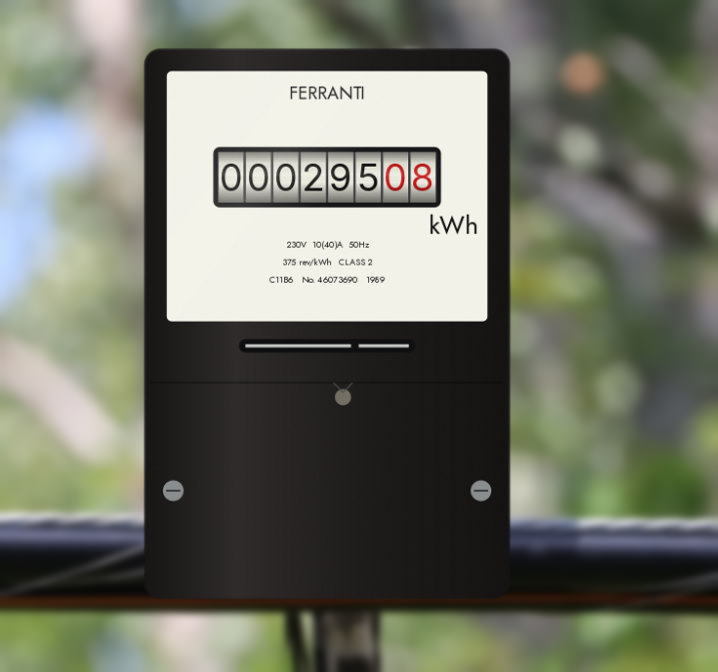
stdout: 295.08
